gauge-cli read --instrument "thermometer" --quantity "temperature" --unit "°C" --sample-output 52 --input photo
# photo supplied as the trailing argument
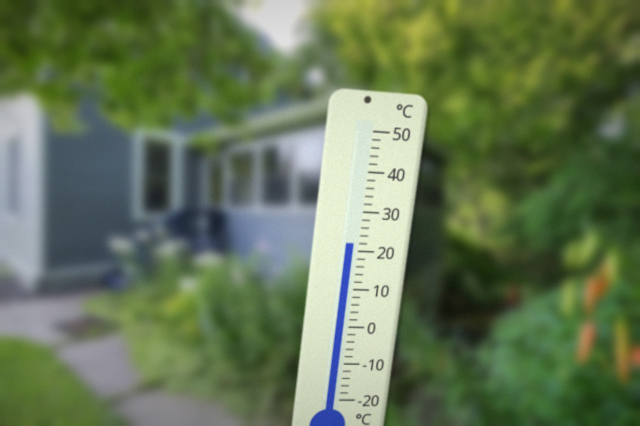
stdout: 22
